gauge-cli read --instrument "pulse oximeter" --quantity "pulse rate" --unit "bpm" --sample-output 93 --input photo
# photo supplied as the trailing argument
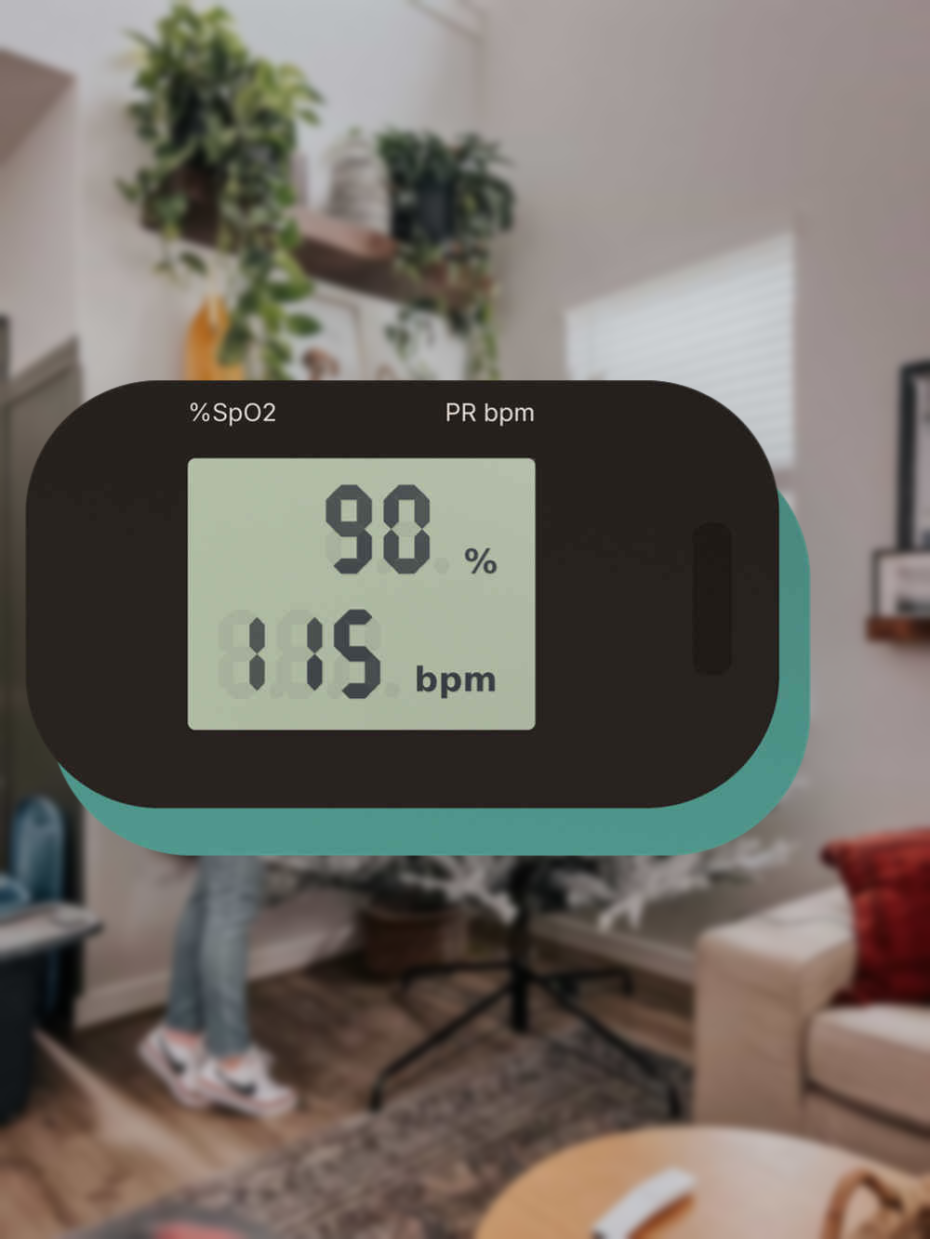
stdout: 115
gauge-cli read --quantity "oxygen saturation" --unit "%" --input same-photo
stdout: 90
